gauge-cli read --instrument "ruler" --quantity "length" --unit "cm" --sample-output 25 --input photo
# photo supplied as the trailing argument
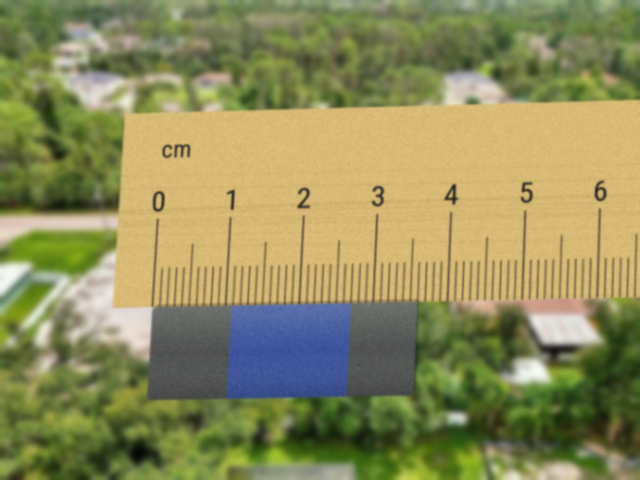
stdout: 3.6
